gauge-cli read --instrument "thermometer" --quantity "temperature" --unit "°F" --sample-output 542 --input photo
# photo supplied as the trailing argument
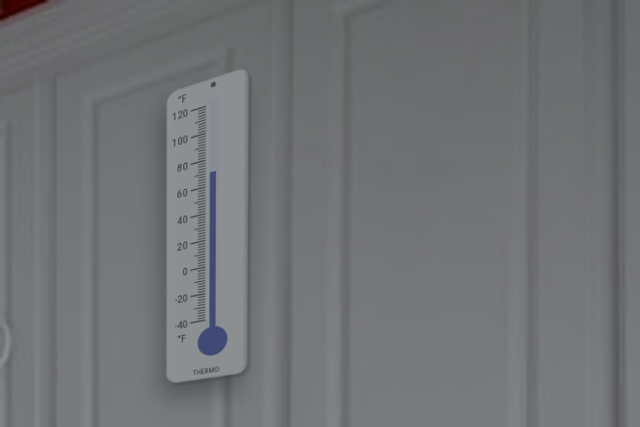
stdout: 70
